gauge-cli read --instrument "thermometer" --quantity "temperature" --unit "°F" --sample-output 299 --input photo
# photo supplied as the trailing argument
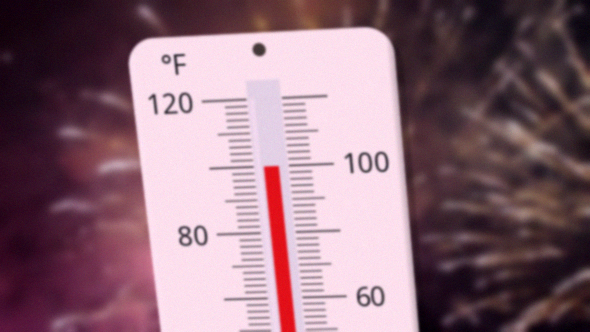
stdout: 100
